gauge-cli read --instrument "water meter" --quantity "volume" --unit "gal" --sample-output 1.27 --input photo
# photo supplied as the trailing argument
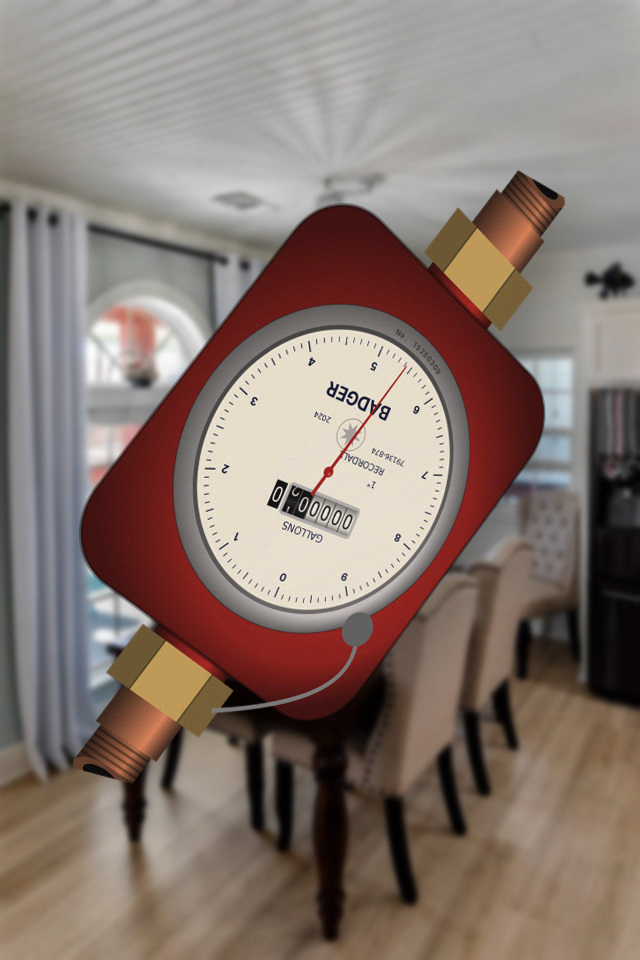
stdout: 15.4
